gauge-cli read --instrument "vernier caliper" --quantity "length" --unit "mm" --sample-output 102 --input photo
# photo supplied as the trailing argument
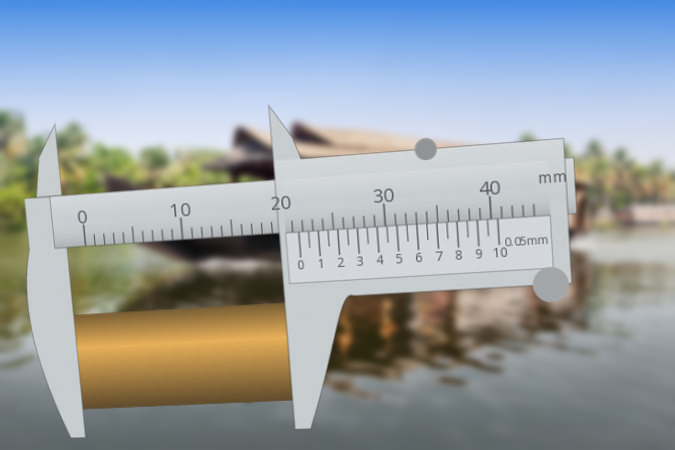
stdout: 21.6
